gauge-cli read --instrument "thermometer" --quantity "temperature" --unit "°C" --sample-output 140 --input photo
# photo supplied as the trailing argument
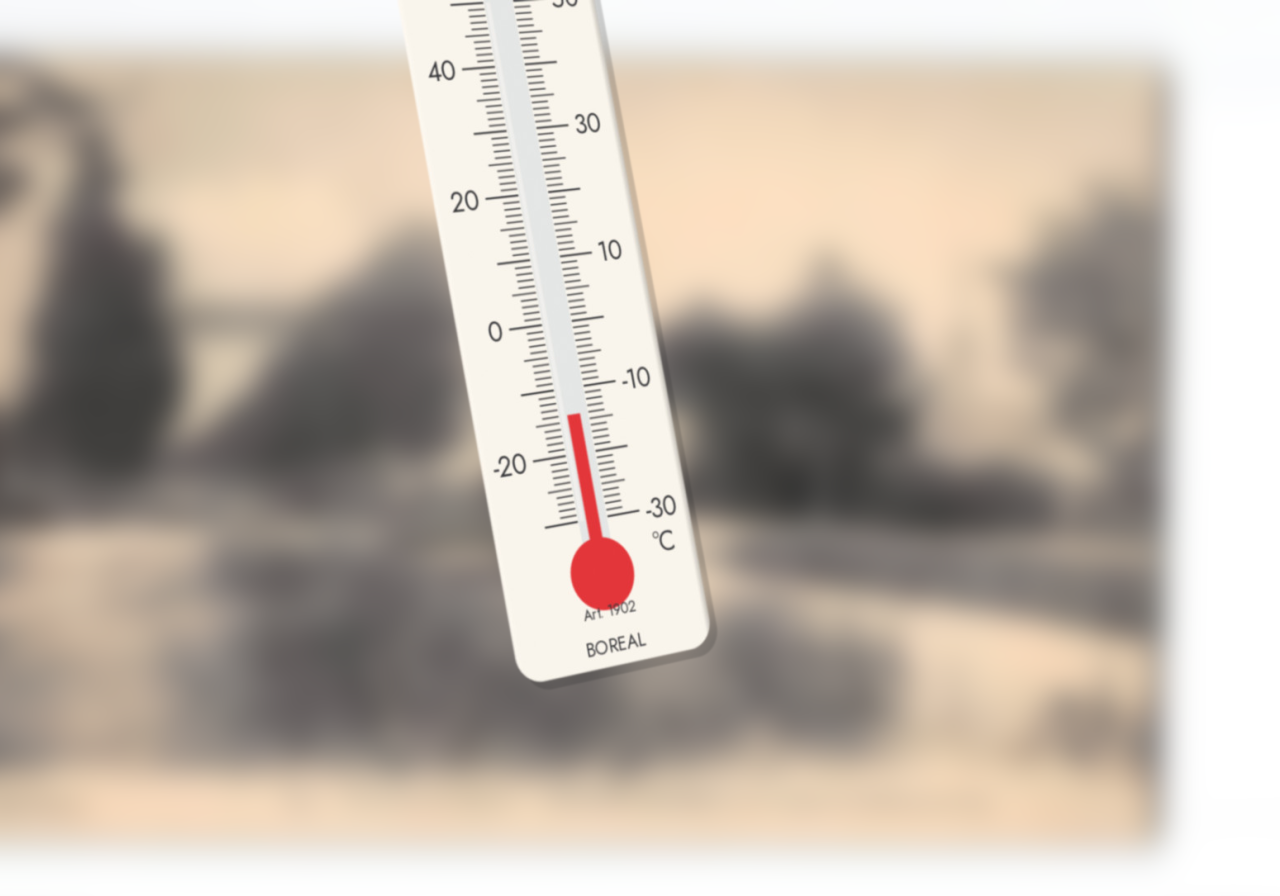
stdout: -14
